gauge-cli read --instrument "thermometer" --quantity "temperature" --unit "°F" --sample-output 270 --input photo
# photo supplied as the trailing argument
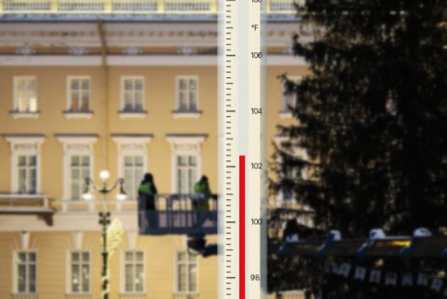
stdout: 102.4
